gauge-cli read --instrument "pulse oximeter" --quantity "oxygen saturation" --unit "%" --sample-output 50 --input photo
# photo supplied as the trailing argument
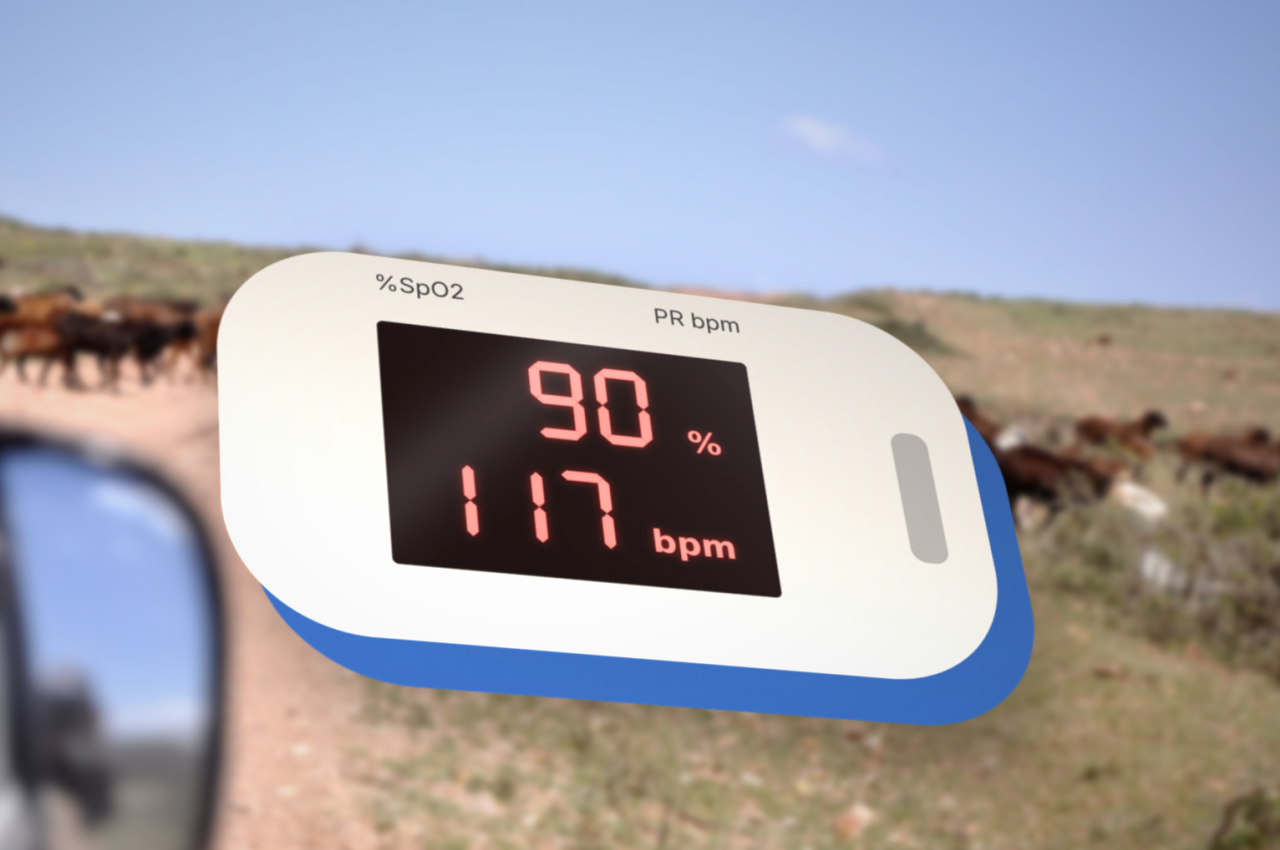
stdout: 90
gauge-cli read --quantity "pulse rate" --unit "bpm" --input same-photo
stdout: 117
